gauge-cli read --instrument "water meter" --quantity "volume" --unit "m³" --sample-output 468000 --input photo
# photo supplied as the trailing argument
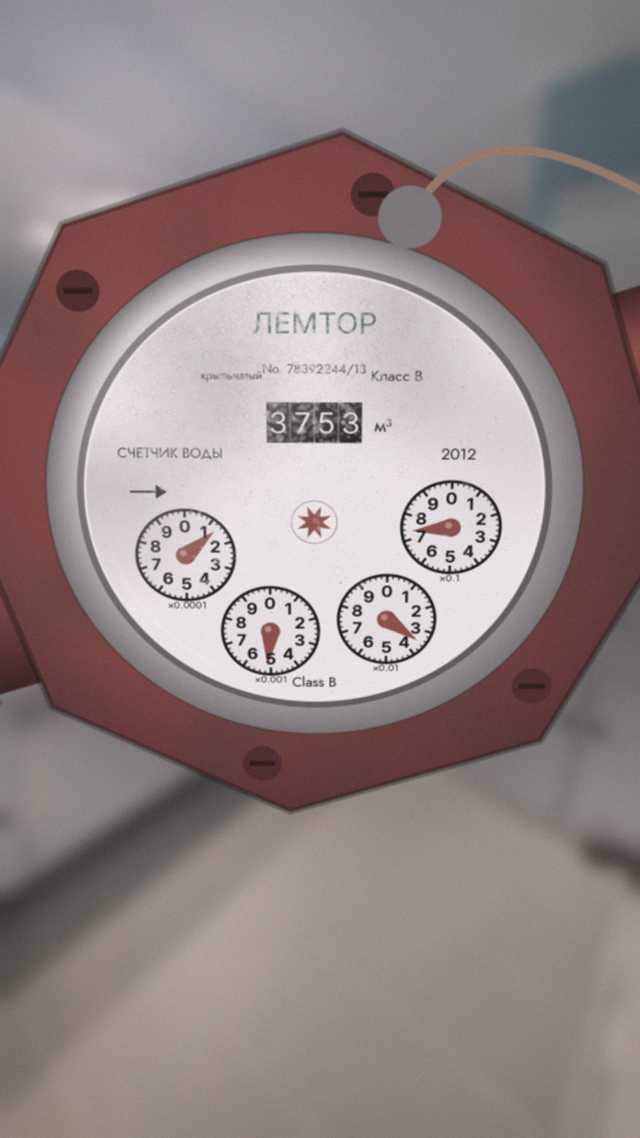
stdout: 3753.7351
